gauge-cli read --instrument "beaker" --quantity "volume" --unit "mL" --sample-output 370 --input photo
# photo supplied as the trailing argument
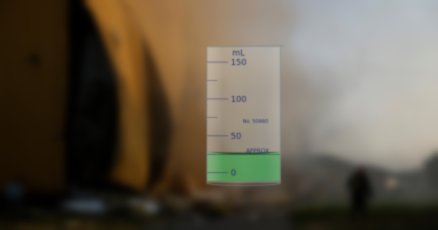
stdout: 25
